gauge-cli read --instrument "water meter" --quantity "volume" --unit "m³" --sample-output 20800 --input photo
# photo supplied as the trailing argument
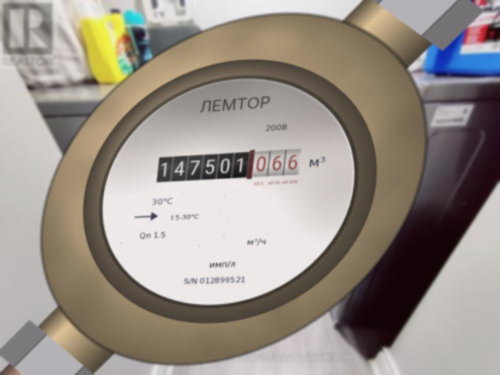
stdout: 147501.066
